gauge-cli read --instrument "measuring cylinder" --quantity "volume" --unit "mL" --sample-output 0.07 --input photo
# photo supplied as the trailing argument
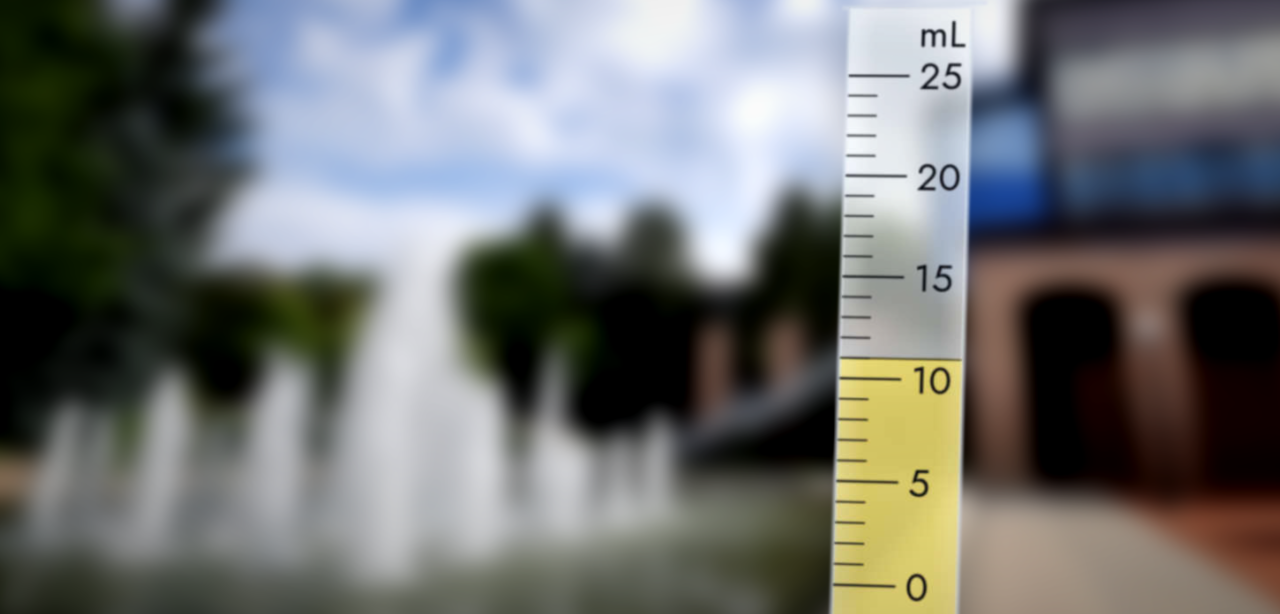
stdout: 11
